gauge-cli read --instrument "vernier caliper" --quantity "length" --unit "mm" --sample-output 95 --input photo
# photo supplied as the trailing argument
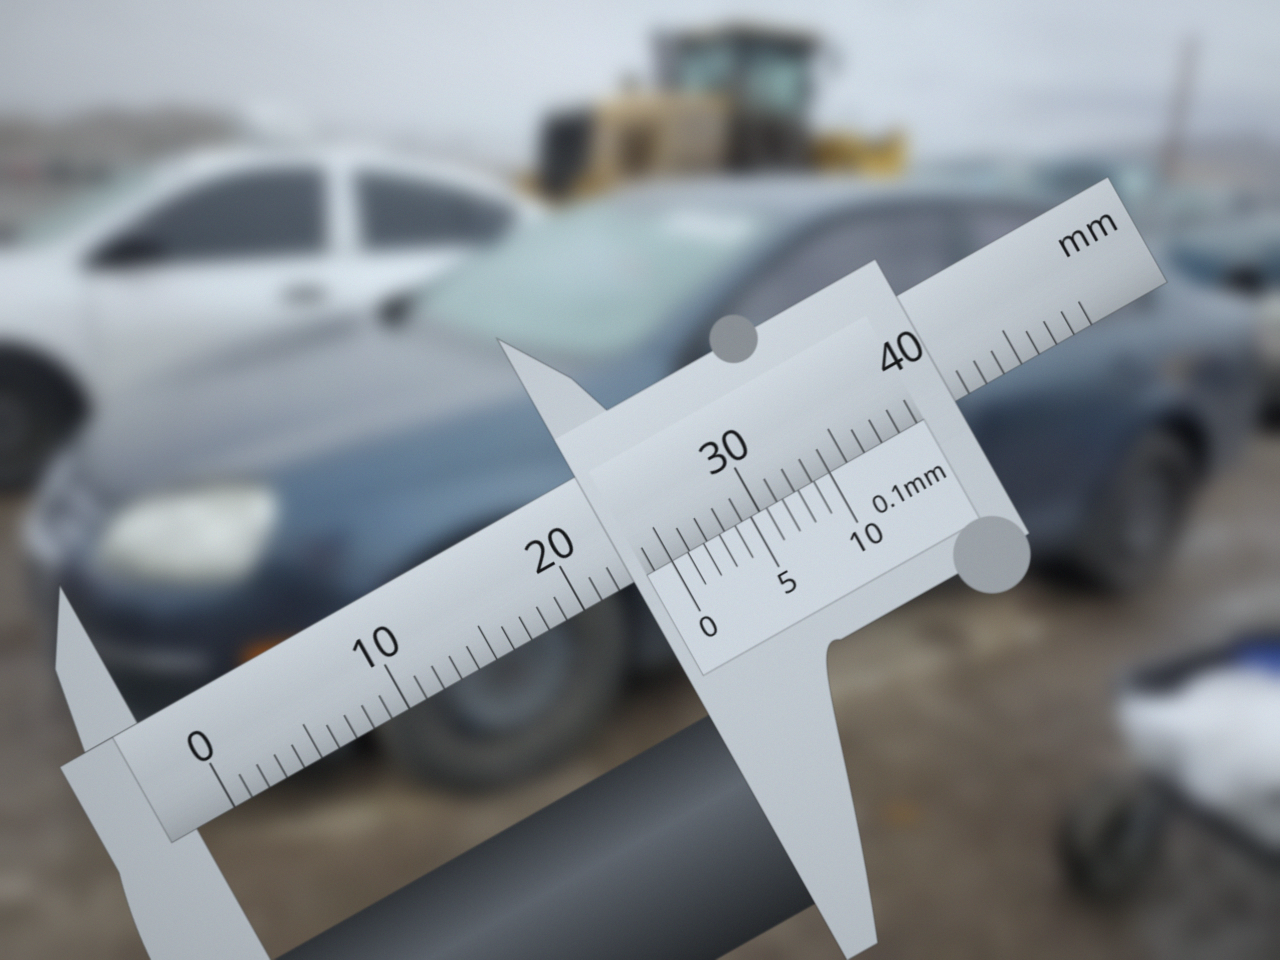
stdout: 25.0
